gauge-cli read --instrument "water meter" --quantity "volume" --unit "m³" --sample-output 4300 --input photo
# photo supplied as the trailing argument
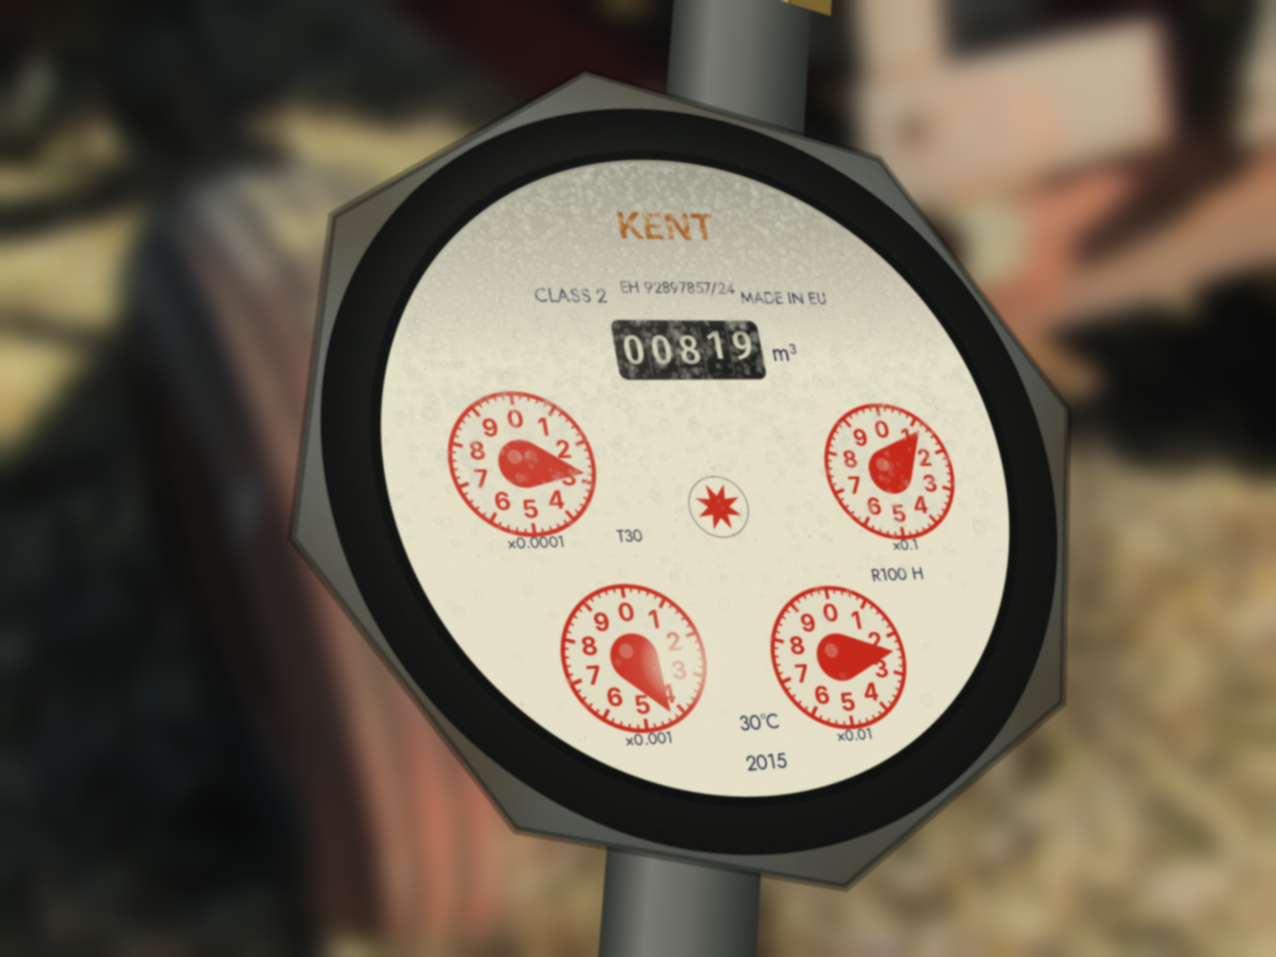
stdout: 819.1242
